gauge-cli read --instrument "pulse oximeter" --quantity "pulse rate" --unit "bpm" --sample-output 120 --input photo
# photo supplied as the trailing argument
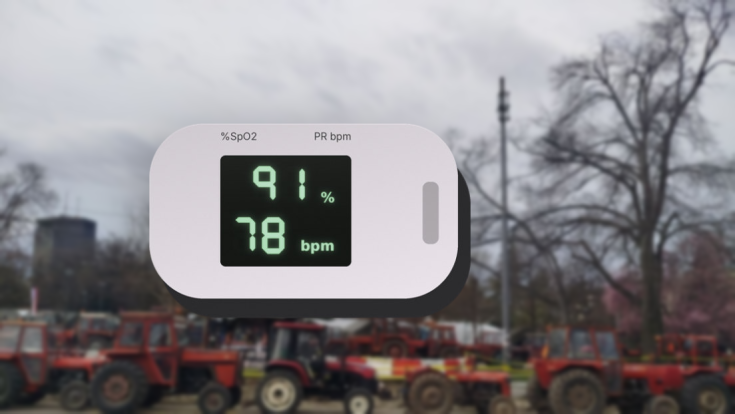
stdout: 78
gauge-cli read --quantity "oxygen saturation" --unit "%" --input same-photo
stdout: 91
